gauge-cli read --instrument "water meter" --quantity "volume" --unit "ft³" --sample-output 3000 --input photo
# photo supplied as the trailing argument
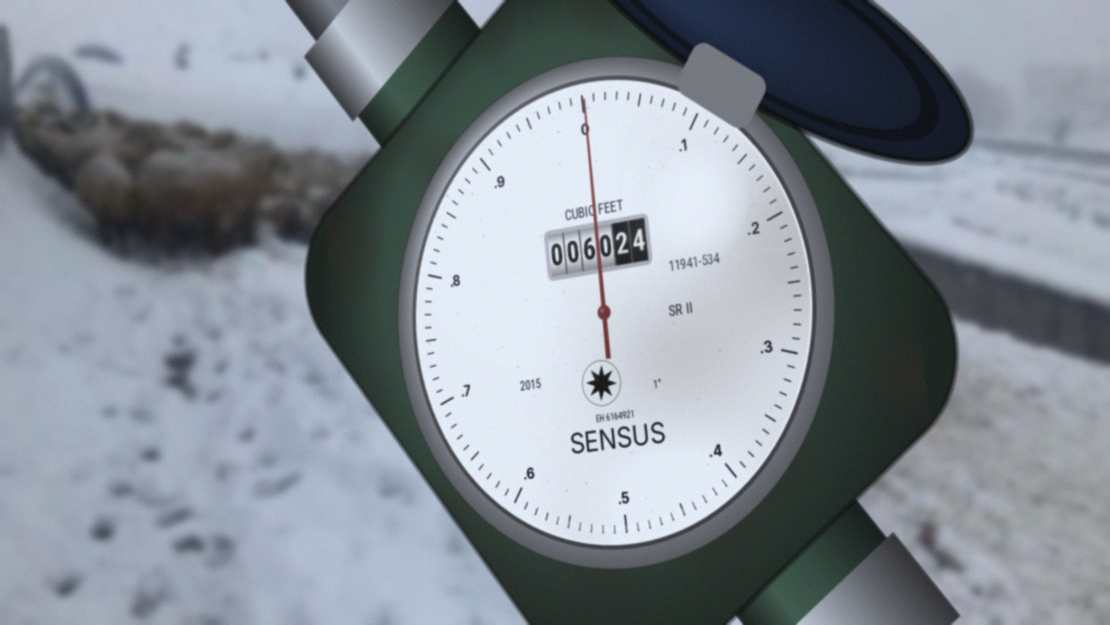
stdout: 6024.00
